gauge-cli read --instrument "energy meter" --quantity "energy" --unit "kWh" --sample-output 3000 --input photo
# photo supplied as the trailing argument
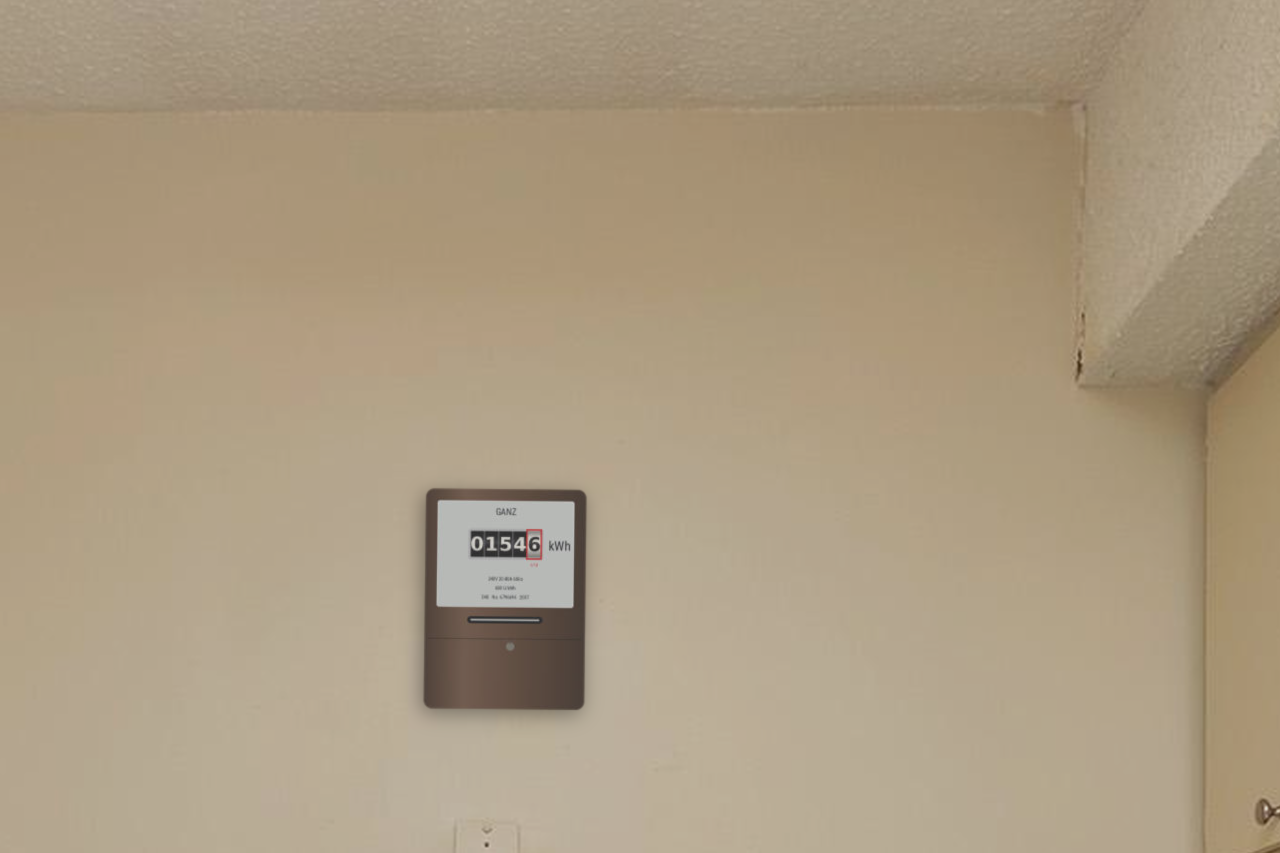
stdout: 154.6
